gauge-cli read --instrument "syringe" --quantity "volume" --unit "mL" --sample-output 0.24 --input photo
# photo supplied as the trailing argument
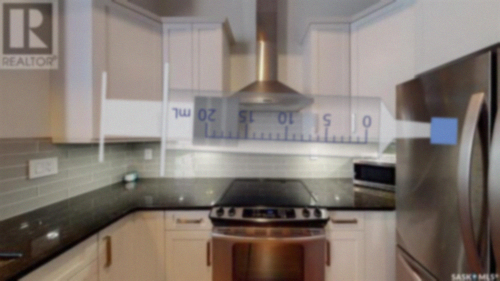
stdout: 16
